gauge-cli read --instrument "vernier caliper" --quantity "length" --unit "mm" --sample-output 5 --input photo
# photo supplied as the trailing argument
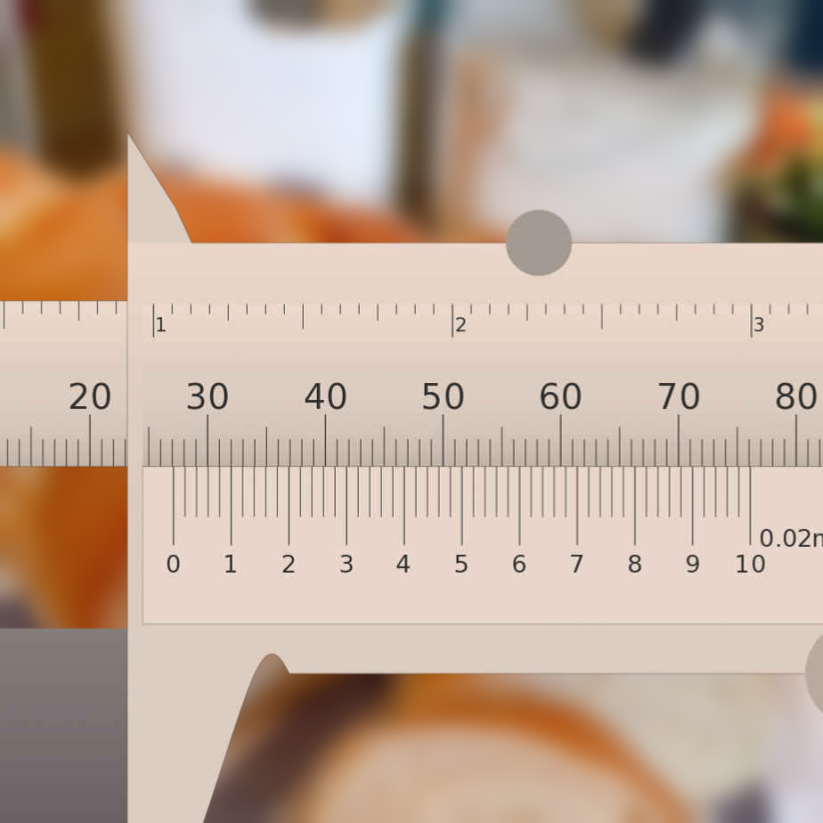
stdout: 27.1
